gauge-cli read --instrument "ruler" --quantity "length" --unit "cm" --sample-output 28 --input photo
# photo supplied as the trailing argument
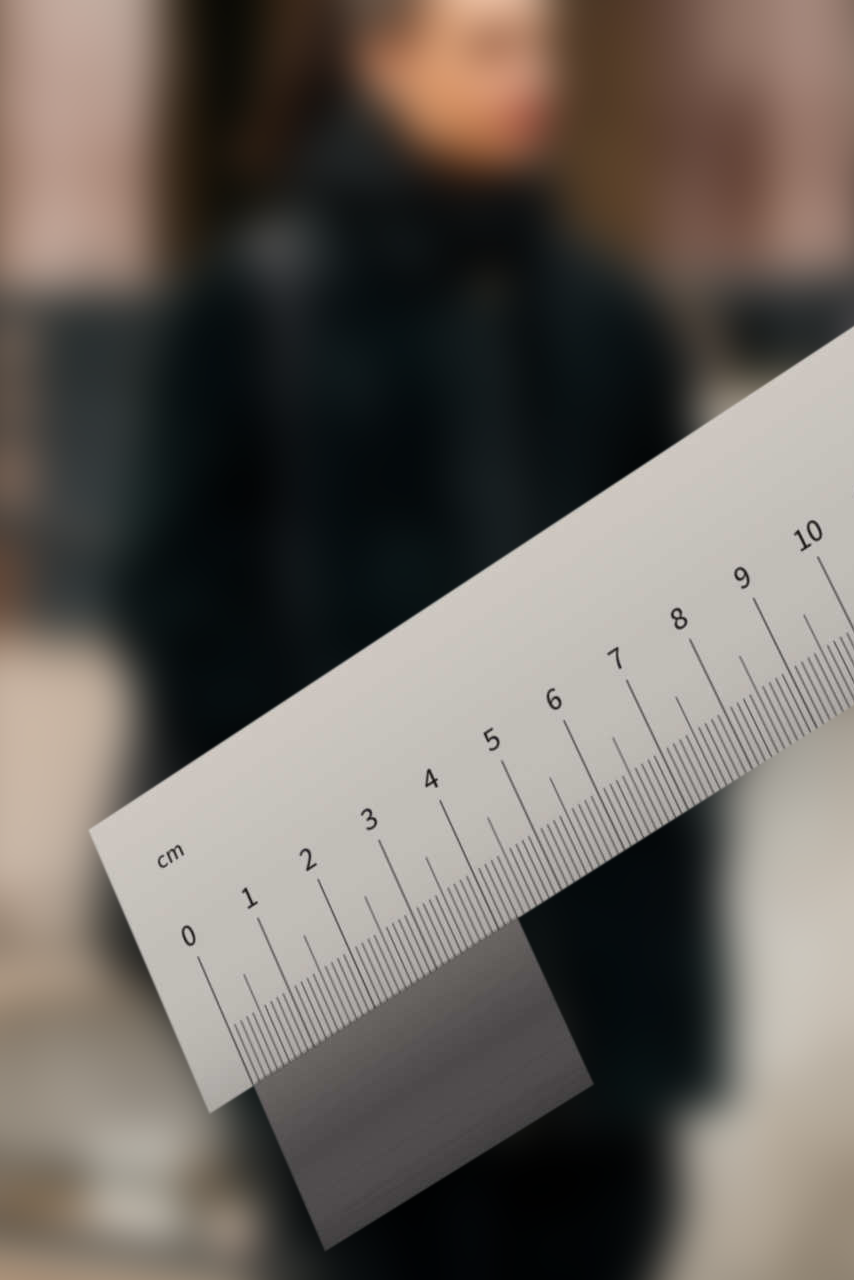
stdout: 4.3
